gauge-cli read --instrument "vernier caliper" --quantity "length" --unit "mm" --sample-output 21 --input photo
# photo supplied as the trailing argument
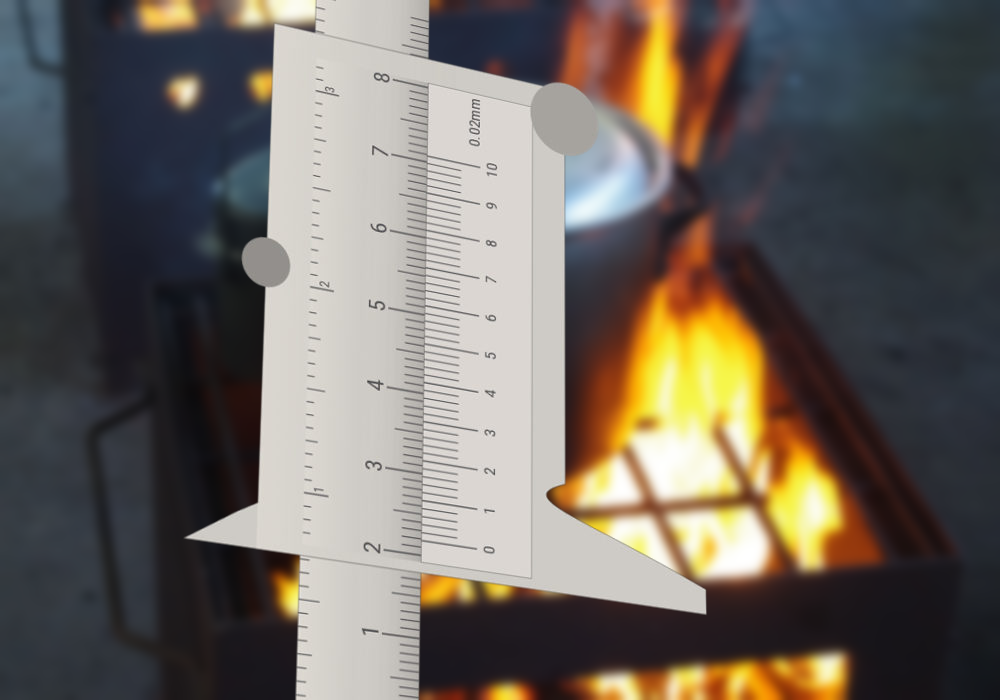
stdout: 21.8
